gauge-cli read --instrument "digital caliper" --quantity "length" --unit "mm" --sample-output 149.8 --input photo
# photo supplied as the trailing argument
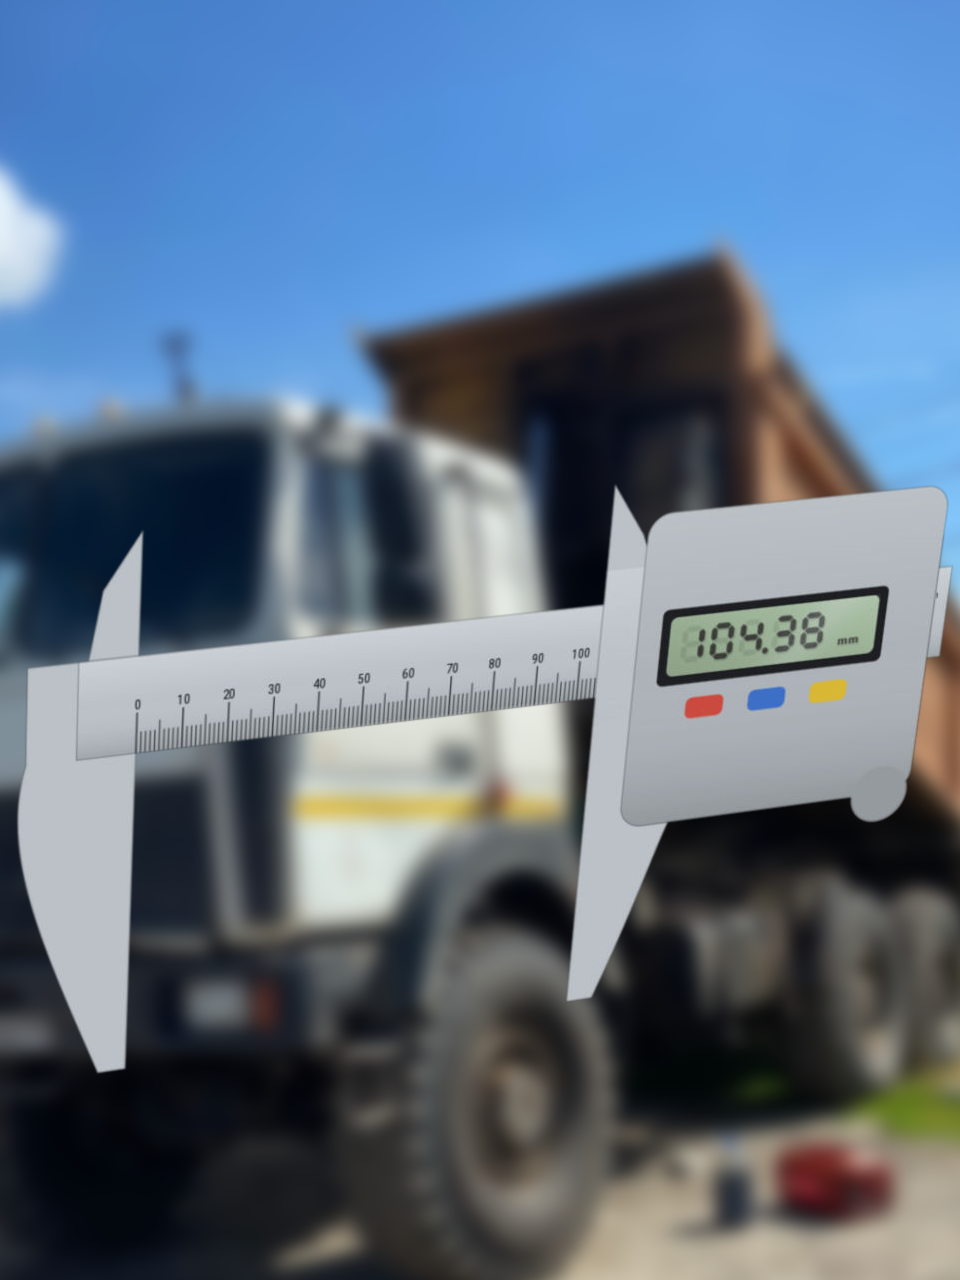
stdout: 104.38
